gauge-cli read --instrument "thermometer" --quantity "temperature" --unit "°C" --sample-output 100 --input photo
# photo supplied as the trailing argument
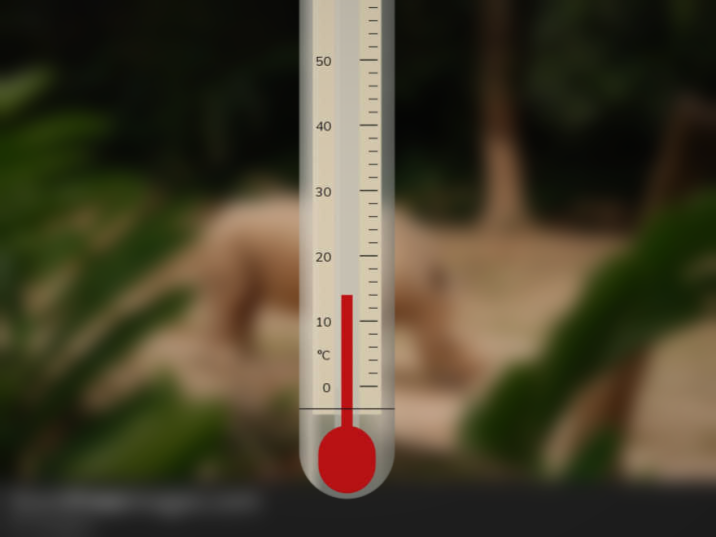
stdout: 14
